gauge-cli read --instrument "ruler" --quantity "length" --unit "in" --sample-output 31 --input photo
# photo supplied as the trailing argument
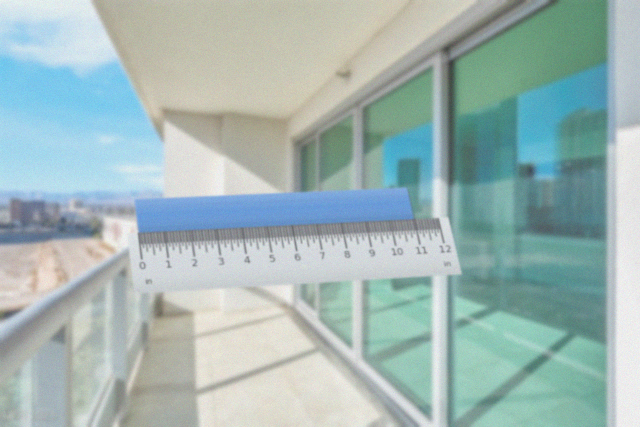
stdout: 11
